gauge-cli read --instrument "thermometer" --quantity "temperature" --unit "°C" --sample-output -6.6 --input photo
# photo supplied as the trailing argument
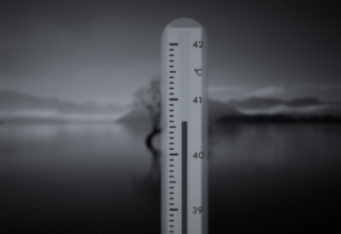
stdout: 40.6
